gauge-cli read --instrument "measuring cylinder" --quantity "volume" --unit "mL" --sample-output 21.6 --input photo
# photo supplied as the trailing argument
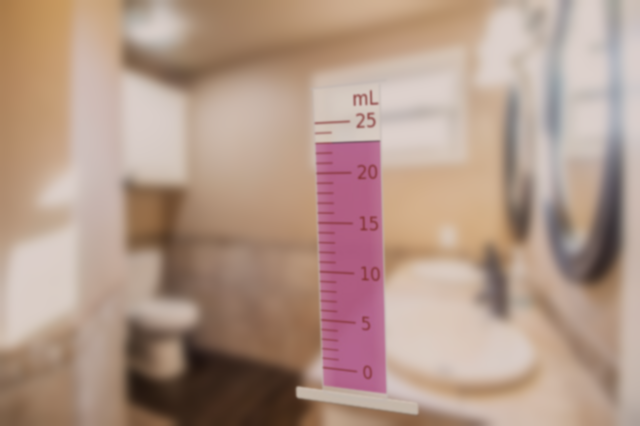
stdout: 23
